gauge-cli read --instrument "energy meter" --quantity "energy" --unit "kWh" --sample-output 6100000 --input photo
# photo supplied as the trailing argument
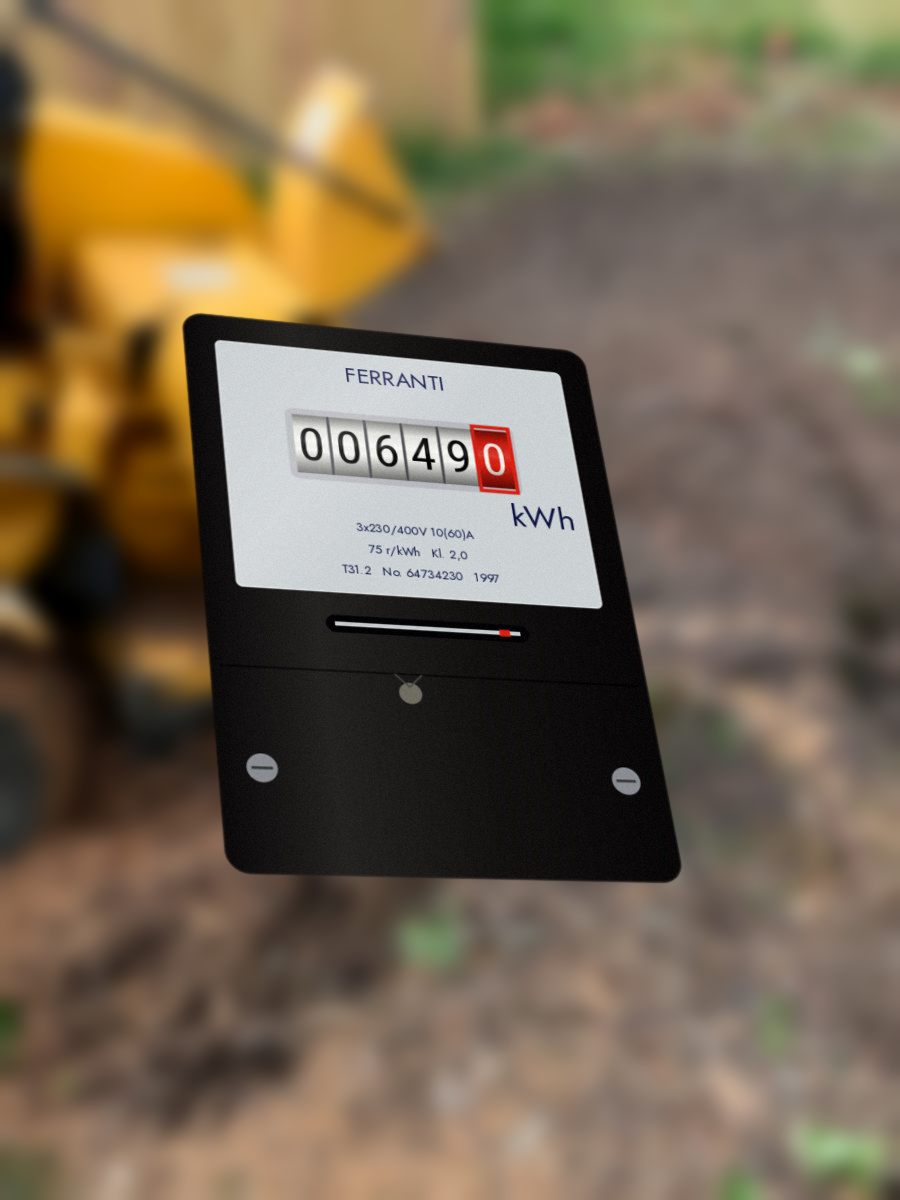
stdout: 649.0
